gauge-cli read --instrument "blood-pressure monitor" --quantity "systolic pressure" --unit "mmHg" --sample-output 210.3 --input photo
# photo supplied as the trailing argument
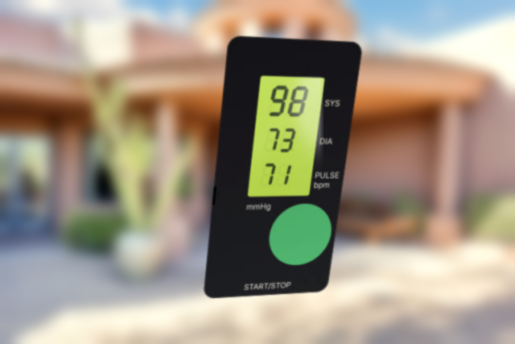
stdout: 98
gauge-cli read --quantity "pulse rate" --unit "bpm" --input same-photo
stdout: 71
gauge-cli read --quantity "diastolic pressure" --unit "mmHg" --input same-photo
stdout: 73
